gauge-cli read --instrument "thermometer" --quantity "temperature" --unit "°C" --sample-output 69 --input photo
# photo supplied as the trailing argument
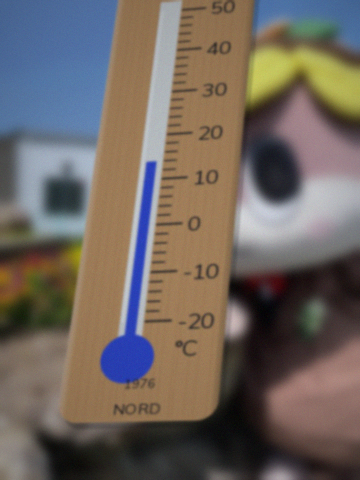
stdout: 14
